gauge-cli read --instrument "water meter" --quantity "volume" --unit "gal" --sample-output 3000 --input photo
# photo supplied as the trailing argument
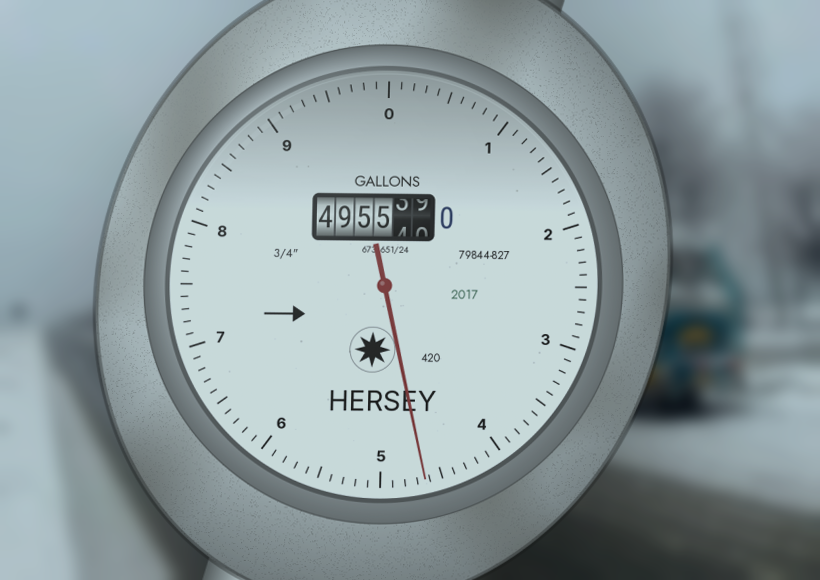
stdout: 4955394.6
